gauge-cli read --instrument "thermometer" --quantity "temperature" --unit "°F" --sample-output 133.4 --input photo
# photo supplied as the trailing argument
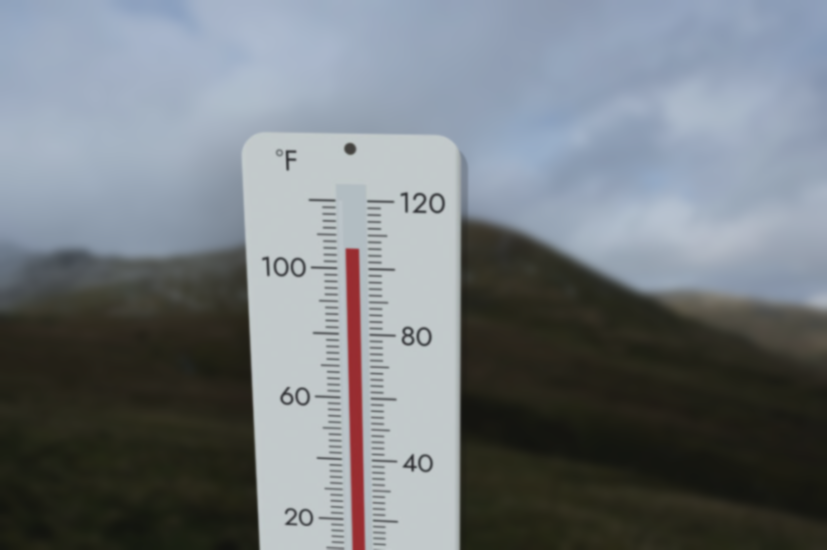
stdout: 106
